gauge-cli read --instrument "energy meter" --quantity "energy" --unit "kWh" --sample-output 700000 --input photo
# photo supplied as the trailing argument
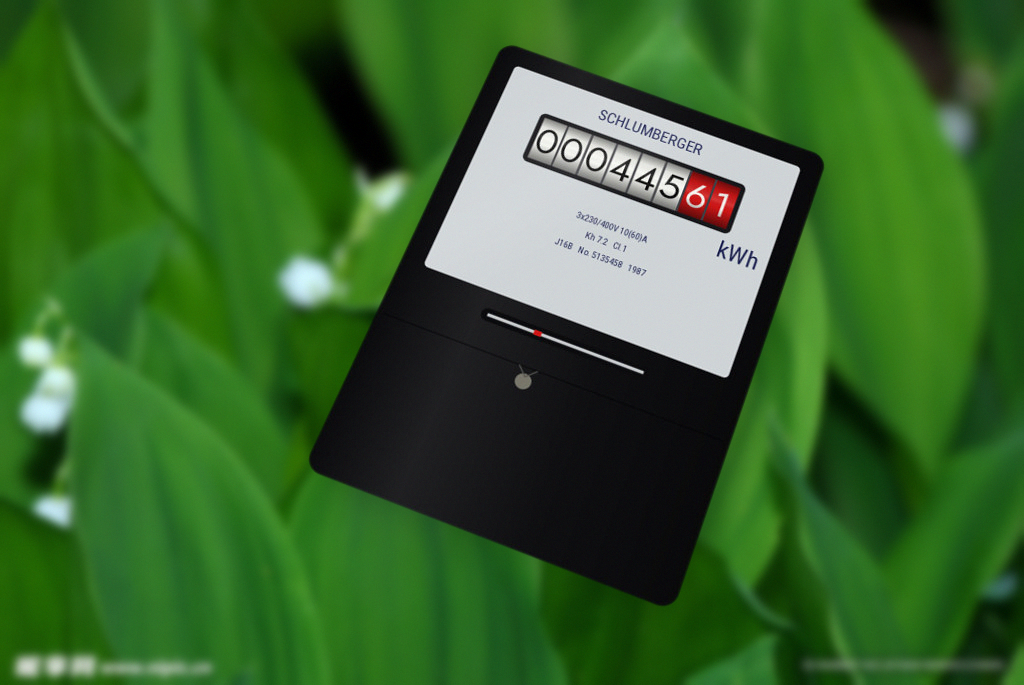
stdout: 445.61
